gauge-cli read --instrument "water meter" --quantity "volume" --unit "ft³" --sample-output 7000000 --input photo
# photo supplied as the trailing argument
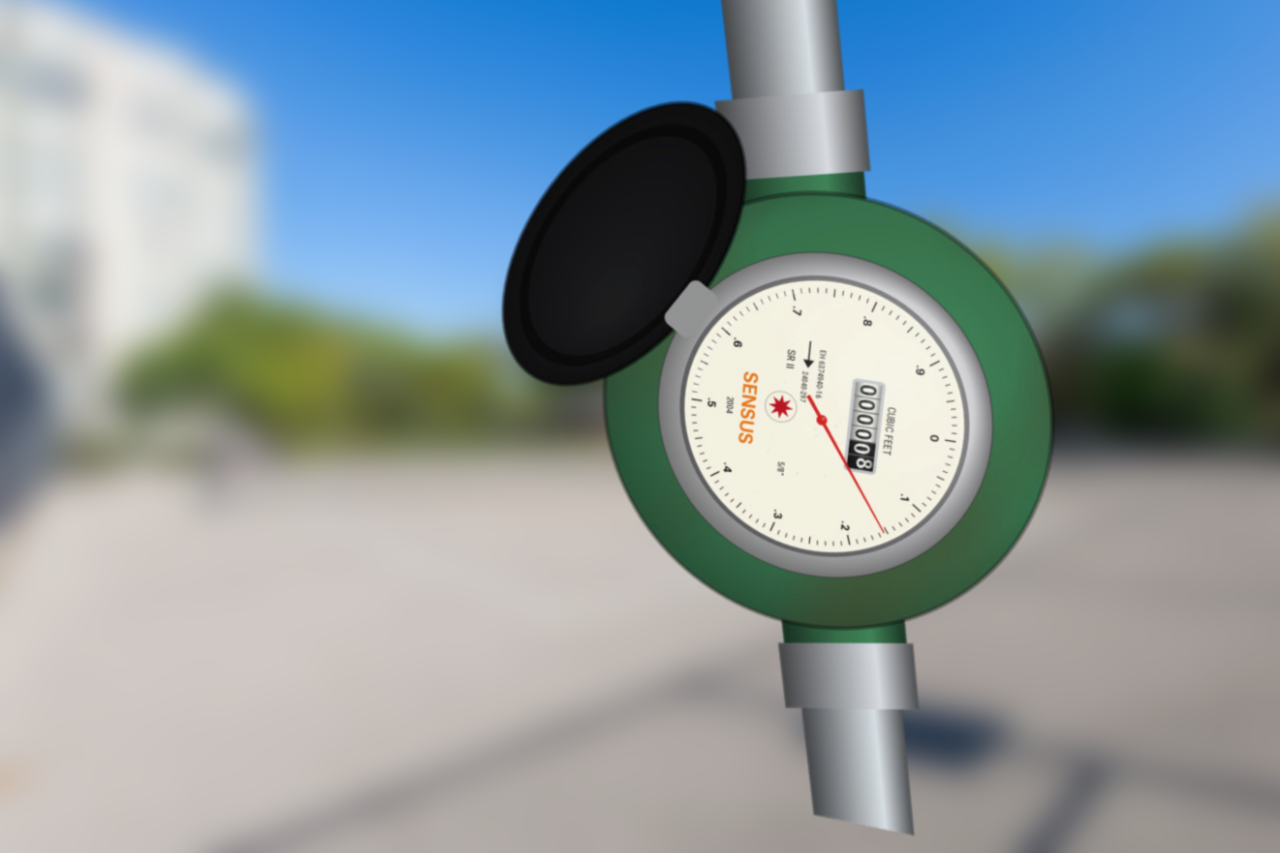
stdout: 8.15
